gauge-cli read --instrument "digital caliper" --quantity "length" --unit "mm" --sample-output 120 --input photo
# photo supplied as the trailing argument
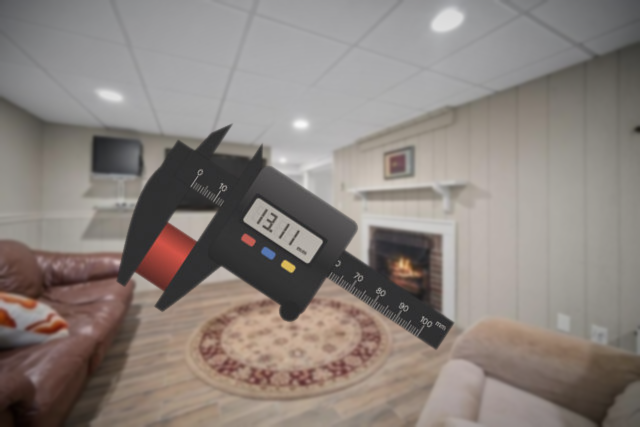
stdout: 13.11
